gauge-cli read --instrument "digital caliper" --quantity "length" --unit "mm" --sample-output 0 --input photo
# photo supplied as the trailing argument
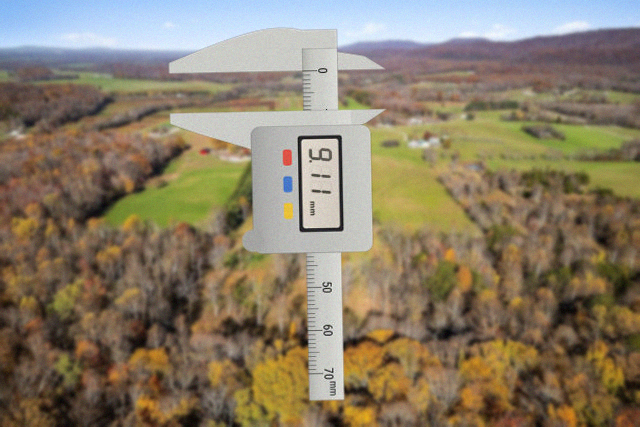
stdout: 9.11
